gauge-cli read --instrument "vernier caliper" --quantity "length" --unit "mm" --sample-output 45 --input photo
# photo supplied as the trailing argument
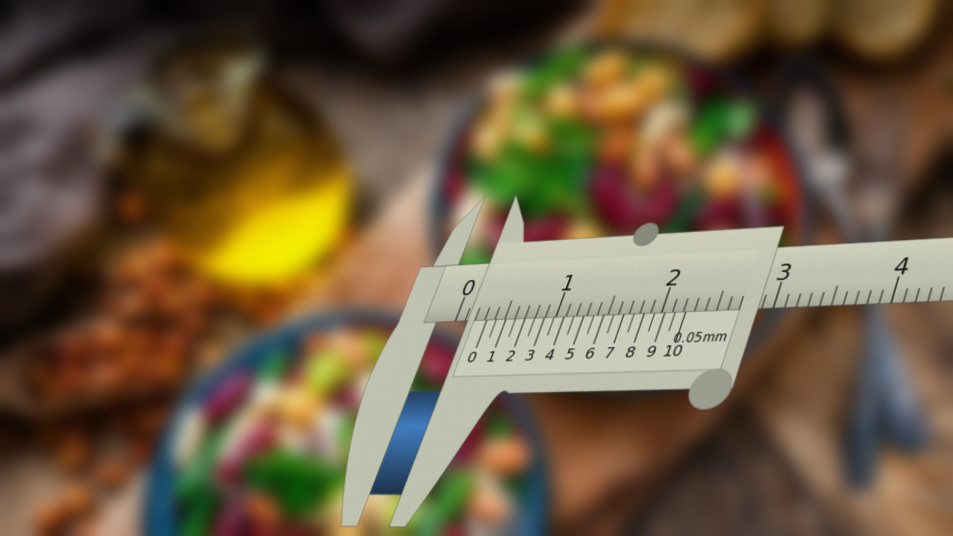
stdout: 3.2
